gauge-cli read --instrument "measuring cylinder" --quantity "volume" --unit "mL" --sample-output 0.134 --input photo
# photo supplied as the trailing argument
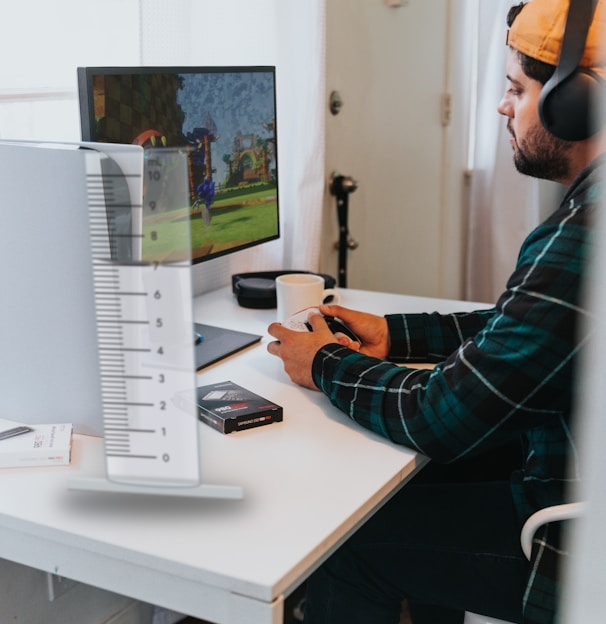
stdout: 7
